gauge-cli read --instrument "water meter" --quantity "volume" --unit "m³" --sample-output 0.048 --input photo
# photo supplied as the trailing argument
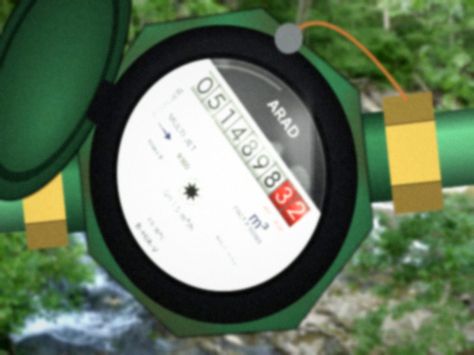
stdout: 514898.32
